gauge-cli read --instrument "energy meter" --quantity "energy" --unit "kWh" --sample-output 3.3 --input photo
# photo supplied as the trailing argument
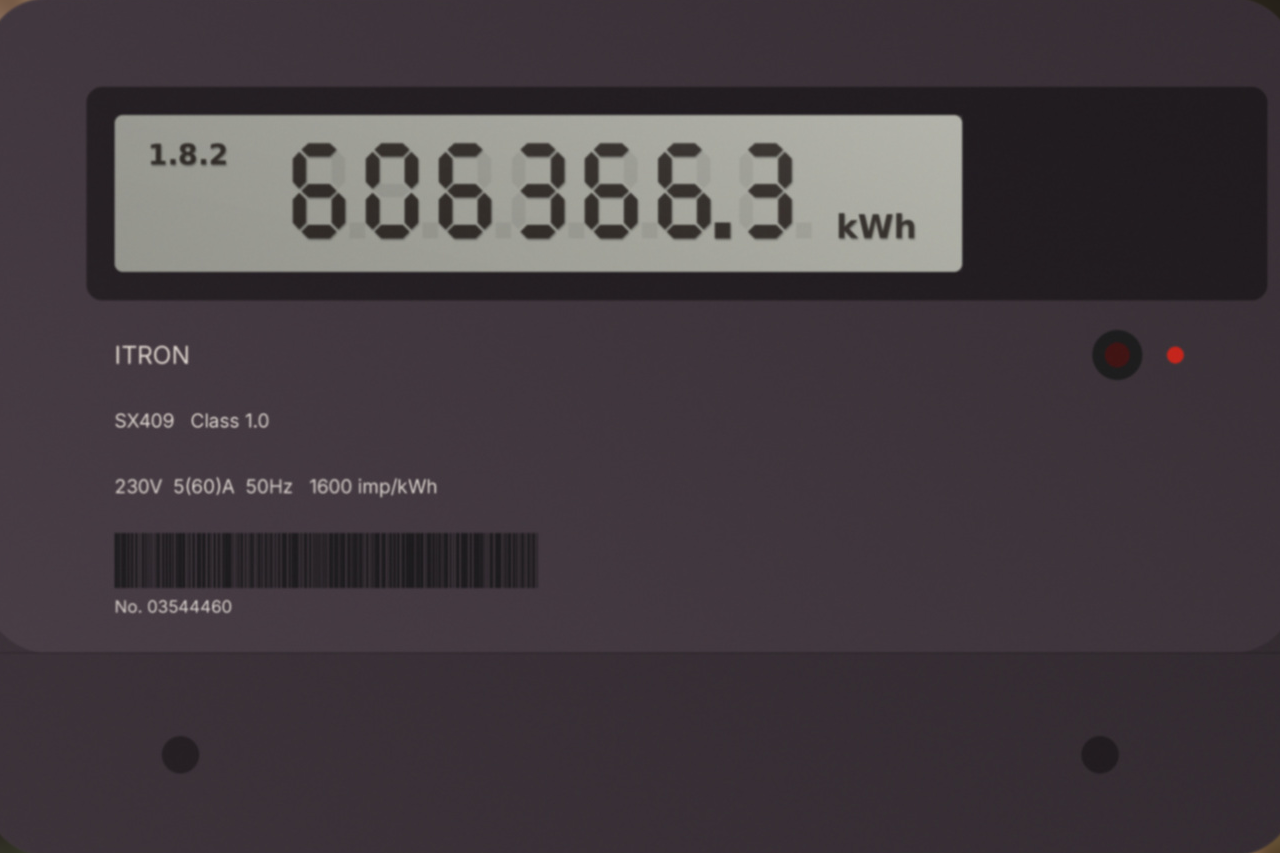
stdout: 606366.3
